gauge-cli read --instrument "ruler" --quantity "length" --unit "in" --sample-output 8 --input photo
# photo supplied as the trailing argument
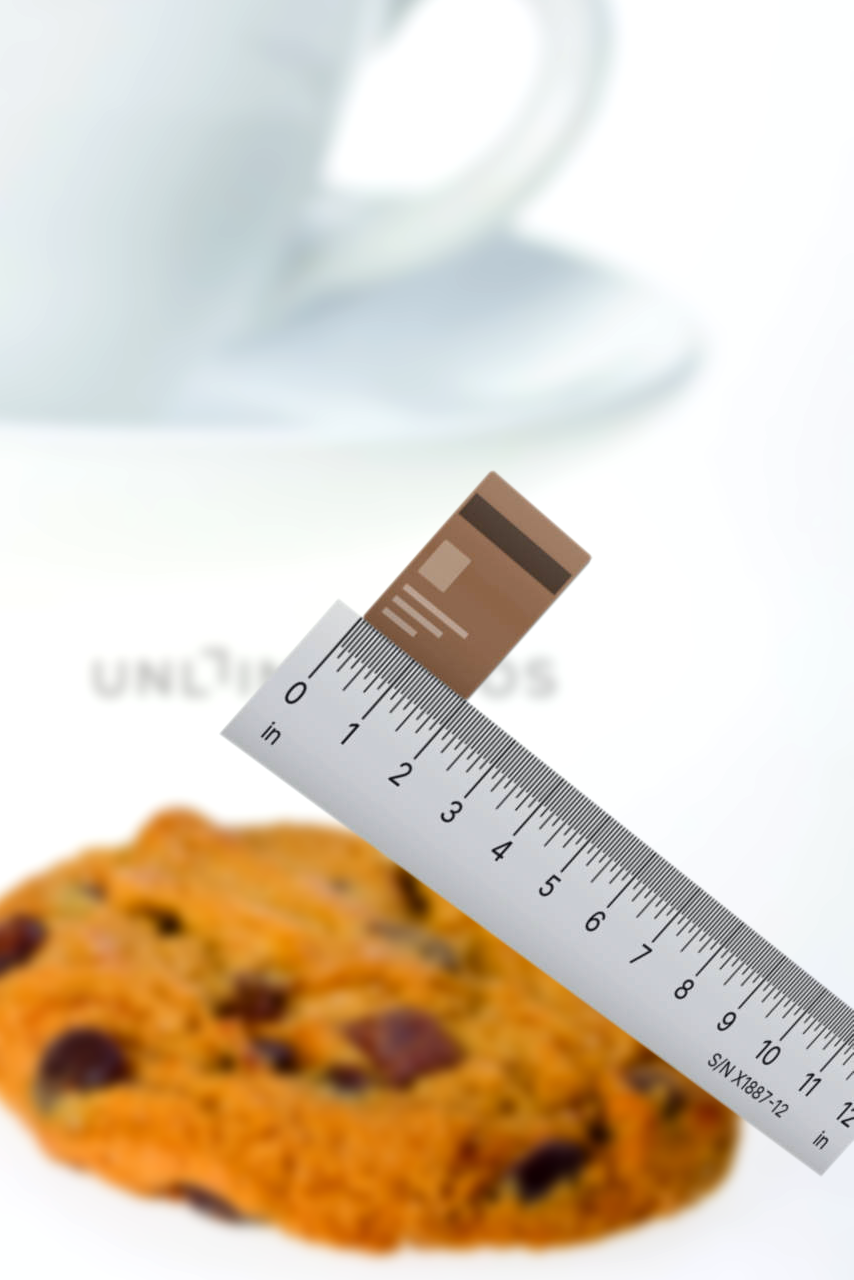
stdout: 2
